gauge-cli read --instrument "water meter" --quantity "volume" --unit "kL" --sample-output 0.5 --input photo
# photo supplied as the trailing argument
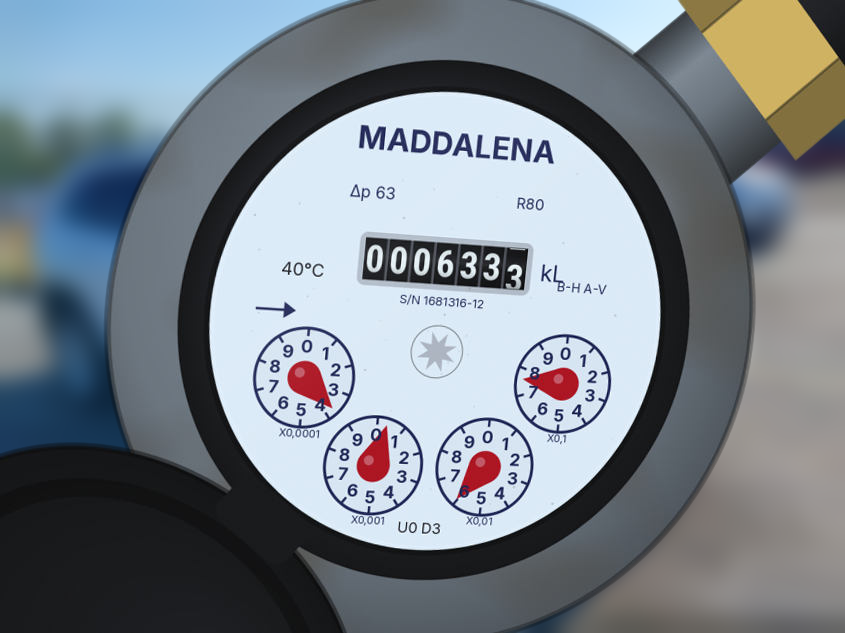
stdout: 6332.7603
